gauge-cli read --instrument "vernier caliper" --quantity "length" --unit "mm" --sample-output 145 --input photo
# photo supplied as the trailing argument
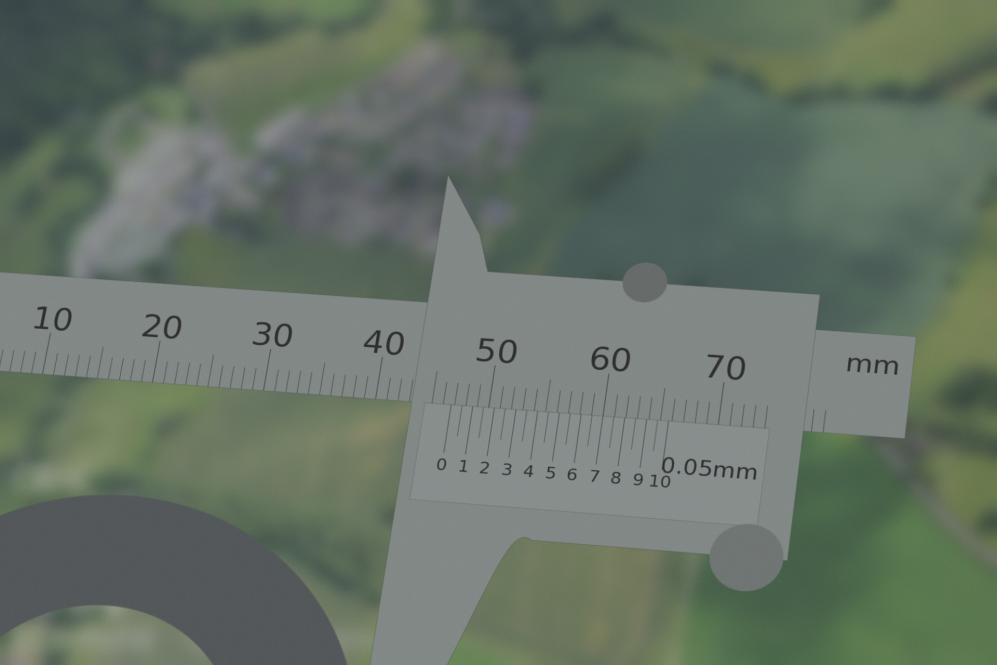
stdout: 46.7
